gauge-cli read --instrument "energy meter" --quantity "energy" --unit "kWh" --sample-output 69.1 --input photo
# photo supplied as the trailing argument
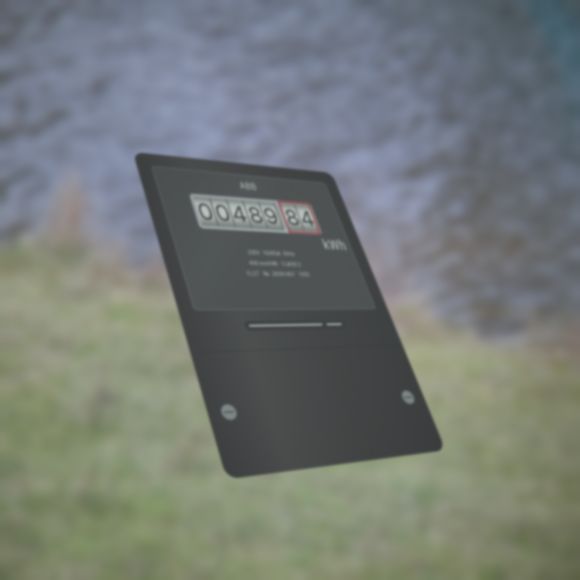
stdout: 489.84
